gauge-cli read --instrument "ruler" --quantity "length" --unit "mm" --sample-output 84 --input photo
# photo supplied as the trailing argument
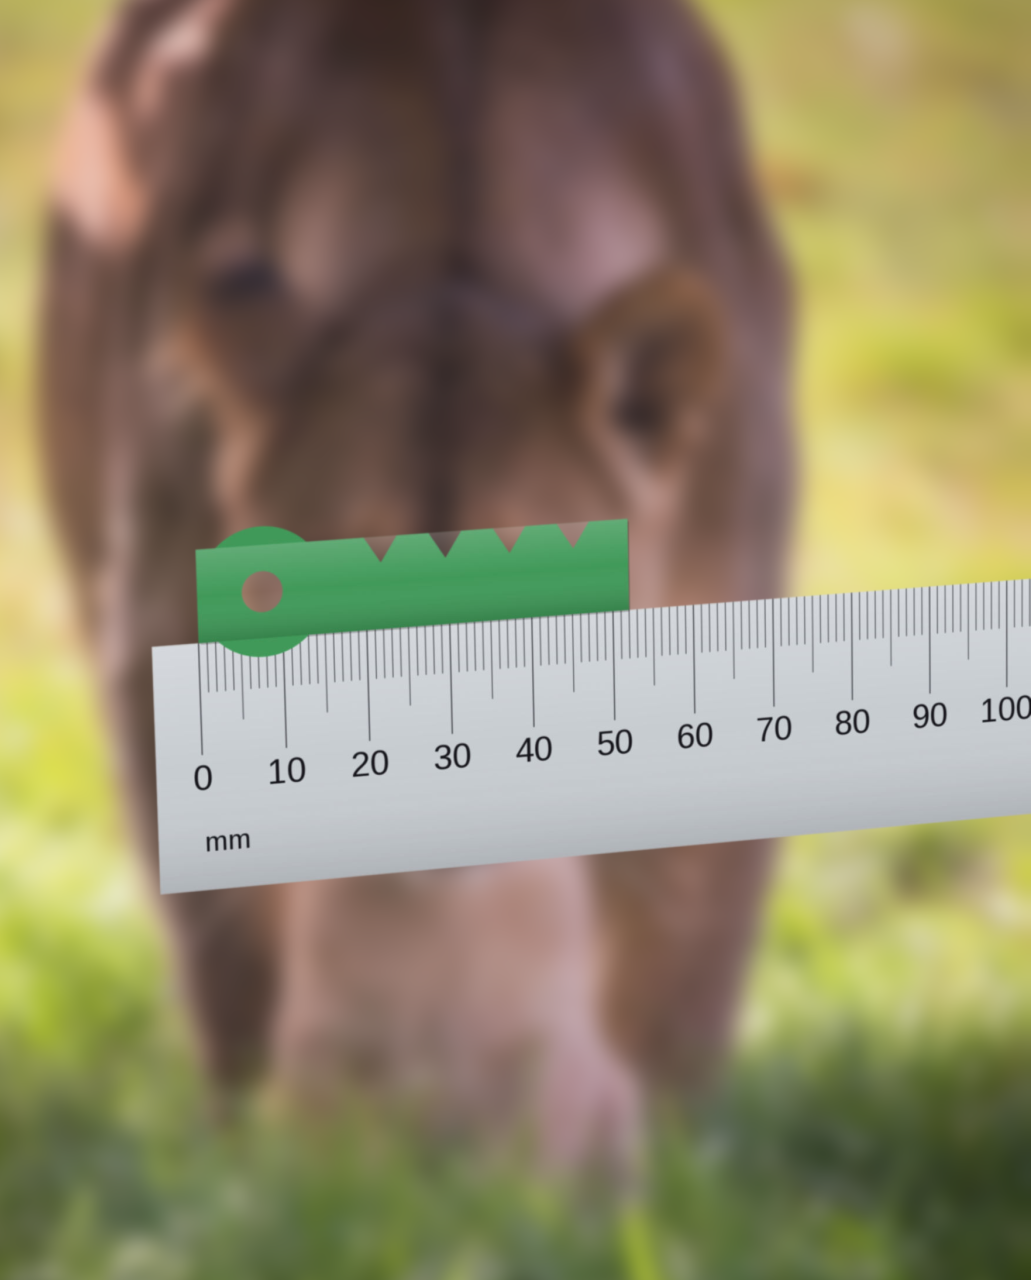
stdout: 52
